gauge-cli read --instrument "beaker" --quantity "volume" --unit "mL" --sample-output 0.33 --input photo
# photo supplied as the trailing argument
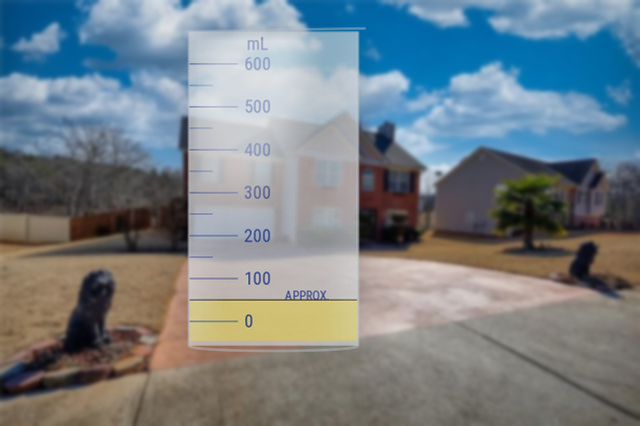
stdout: 50
